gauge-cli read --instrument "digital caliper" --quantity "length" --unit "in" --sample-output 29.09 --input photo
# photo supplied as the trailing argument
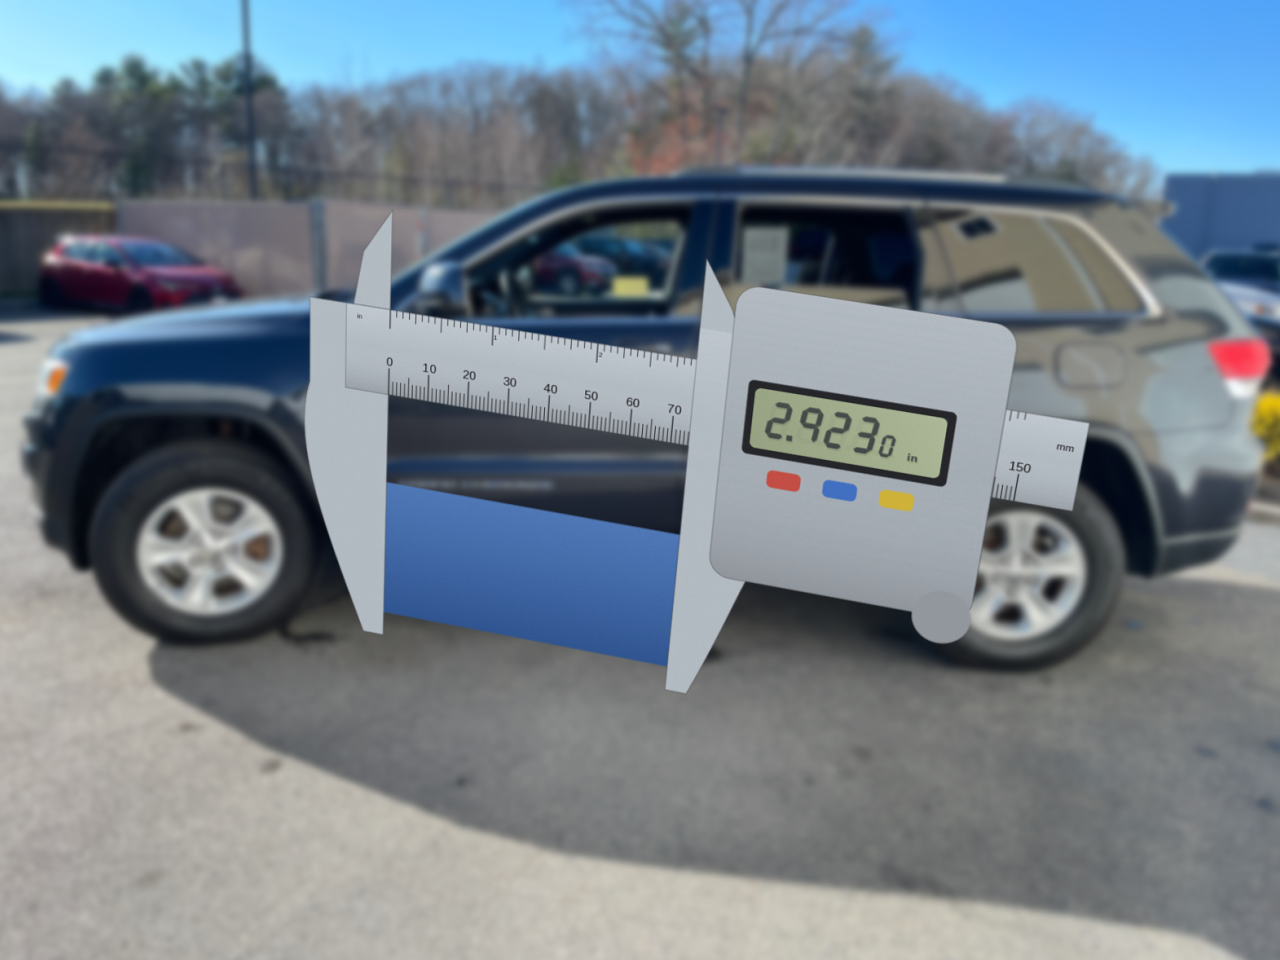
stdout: 2.9230
